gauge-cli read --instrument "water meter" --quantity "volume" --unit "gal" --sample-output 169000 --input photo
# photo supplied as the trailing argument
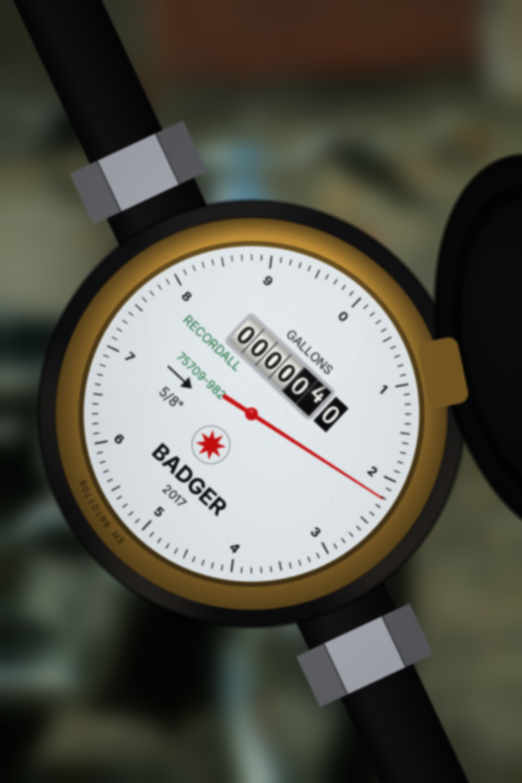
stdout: 42.2
